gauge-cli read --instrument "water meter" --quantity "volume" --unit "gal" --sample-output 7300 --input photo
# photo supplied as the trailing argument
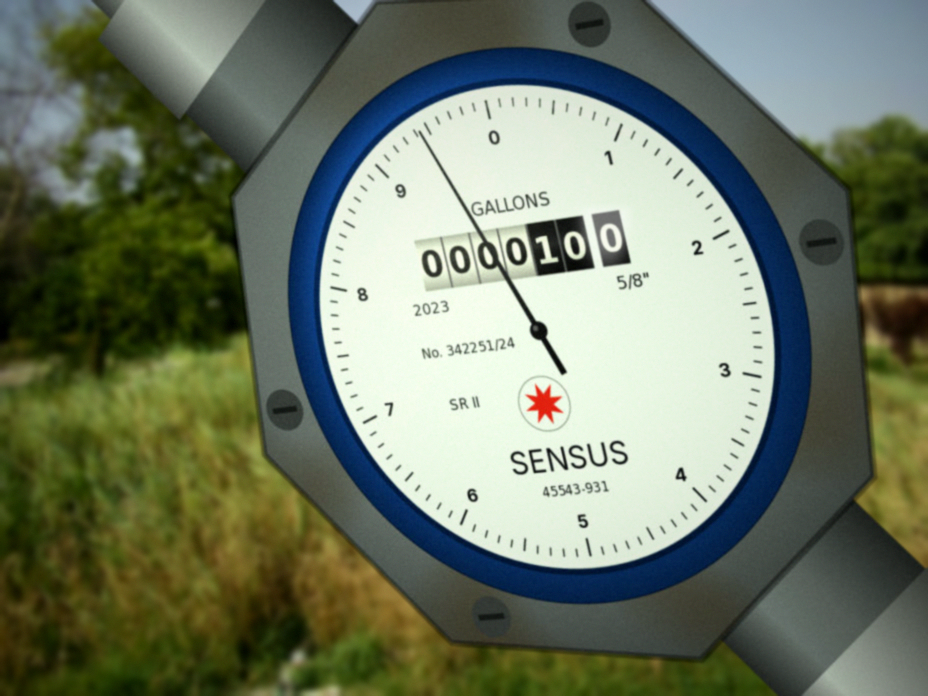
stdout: 99.4
